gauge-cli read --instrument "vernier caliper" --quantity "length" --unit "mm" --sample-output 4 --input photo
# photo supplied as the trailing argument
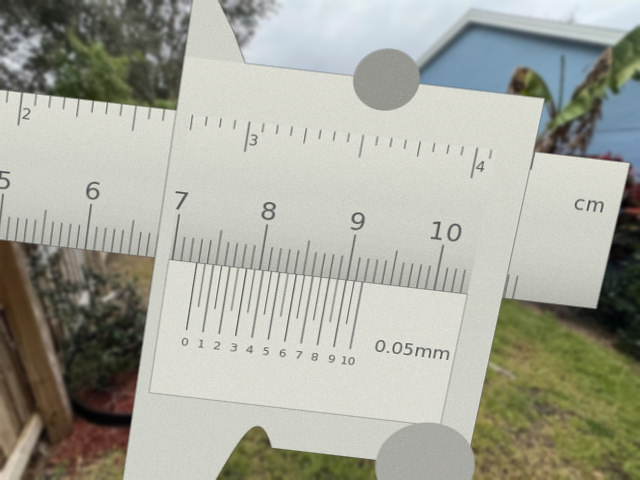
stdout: 72.8
